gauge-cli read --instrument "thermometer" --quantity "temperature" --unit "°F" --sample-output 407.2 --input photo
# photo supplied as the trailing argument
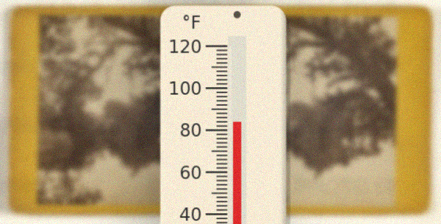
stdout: 84
